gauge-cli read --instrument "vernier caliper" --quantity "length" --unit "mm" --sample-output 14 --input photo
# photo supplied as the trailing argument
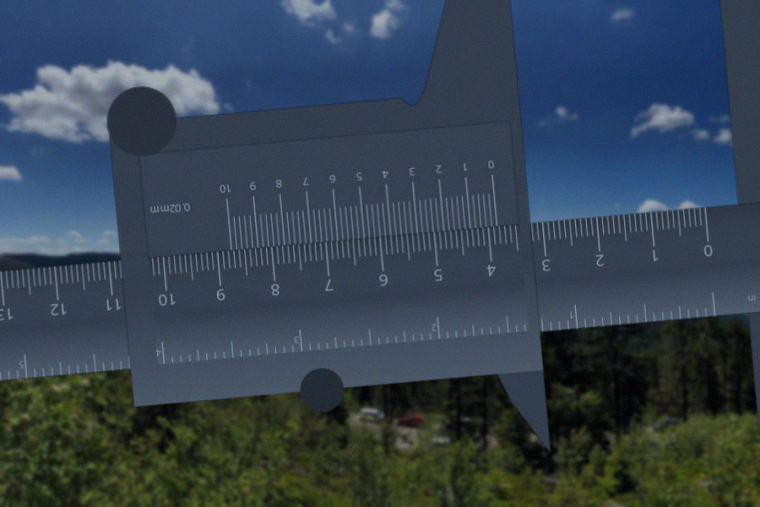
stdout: 38.4
